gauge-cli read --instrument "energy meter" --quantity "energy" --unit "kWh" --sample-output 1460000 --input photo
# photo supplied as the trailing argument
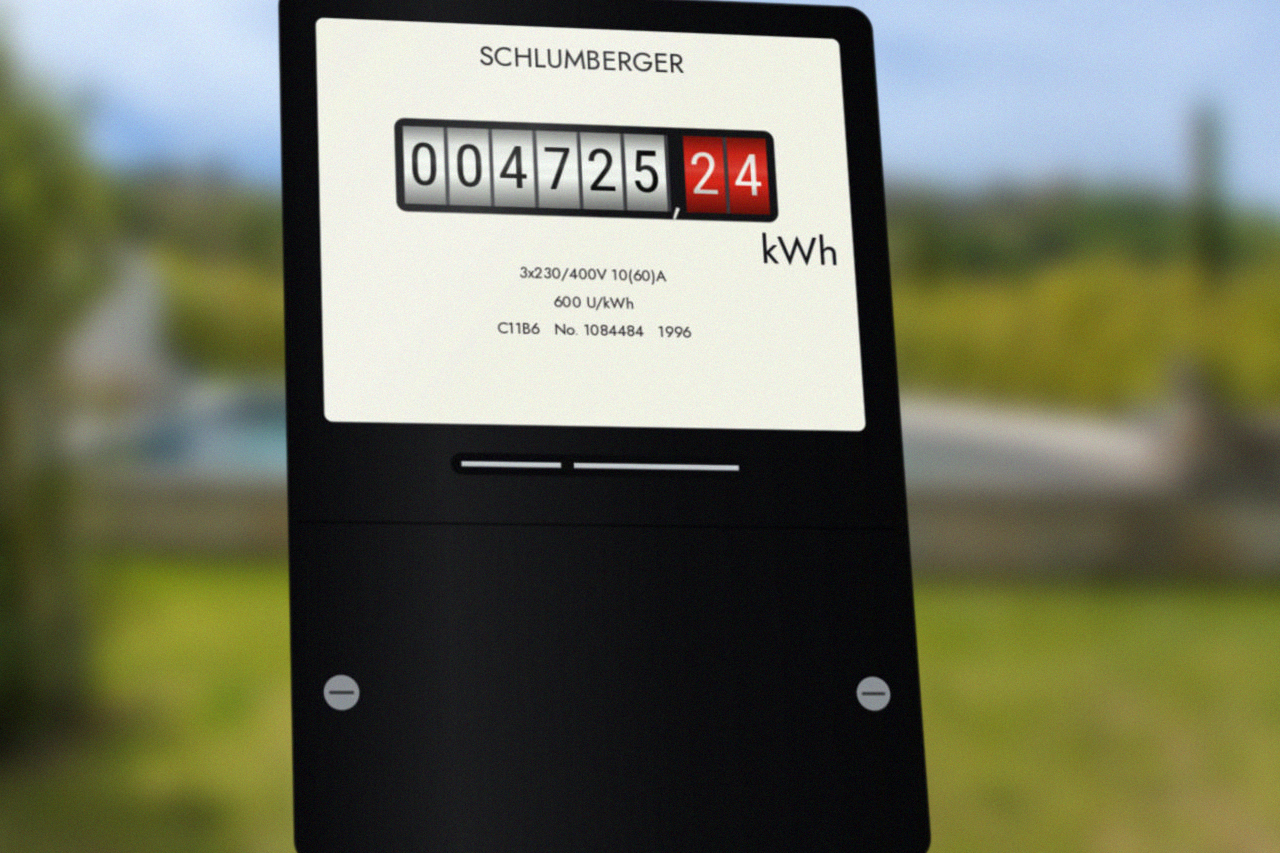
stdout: 4725.24
